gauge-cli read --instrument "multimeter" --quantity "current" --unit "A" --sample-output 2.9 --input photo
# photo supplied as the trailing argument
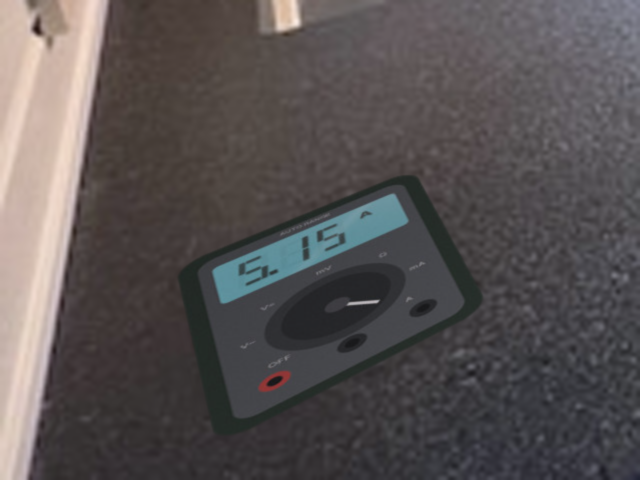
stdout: 5.15
